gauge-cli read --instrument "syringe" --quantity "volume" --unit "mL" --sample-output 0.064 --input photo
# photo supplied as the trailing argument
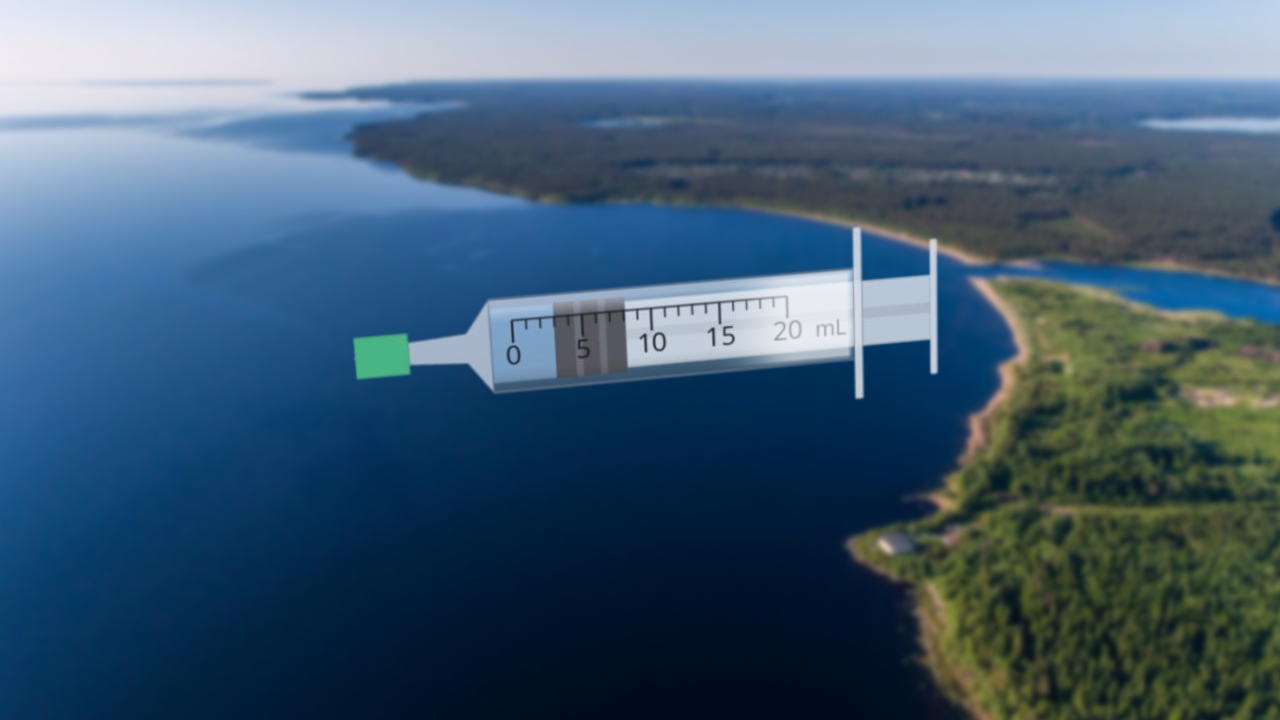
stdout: 3
